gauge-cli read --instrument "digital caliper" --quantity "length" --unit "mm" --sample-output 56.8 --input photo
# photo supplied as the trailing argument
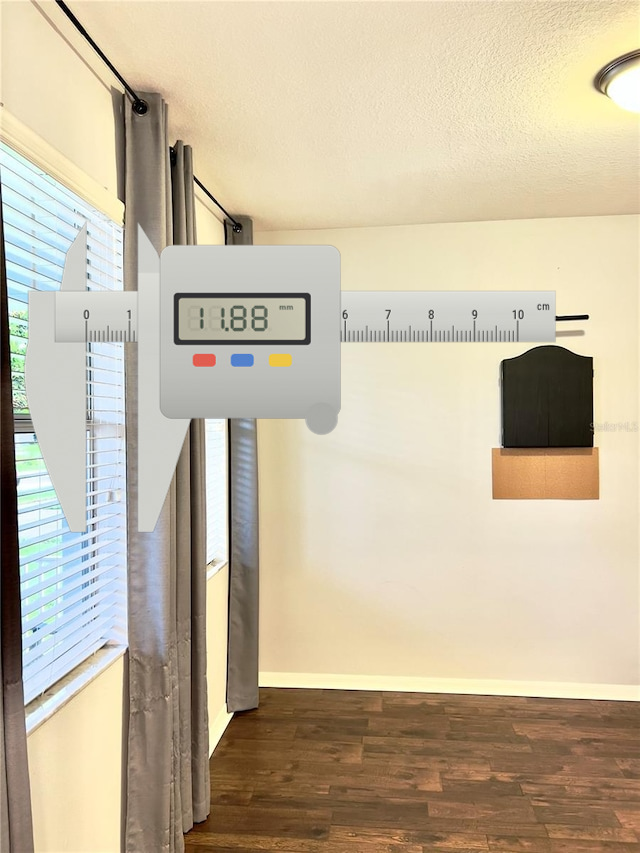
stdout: 11.88
